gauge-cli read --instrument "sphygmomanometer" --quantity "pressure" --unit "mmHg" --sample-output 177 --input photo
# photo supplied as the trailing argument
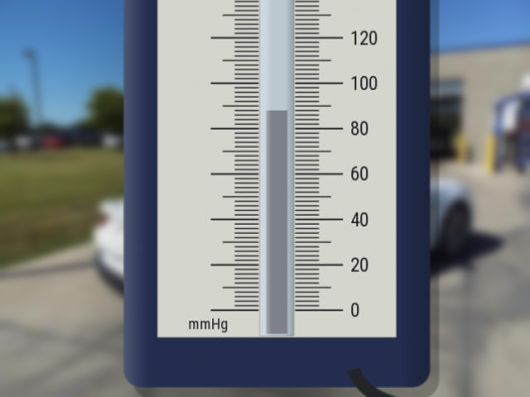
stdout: 88
